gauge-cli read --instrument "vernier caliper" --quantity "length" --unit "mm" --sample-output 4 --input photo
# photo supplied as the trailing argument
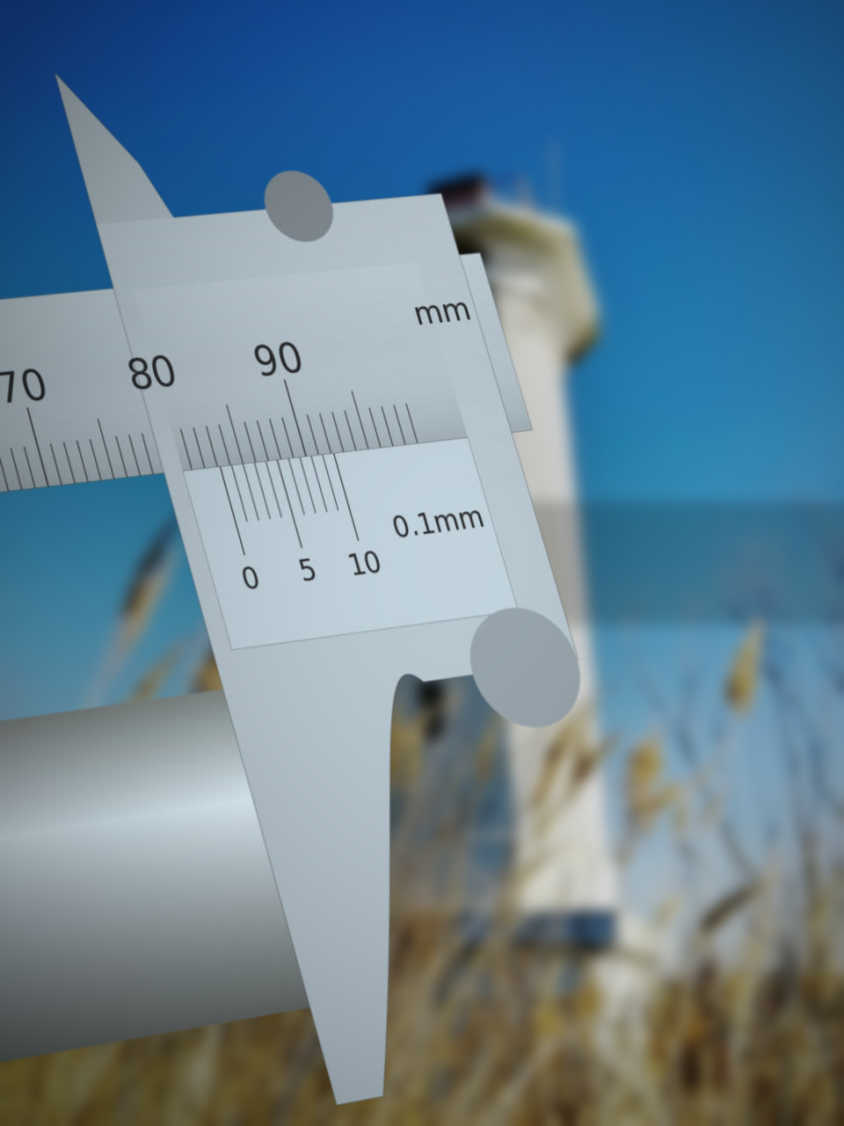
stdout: 83.2
